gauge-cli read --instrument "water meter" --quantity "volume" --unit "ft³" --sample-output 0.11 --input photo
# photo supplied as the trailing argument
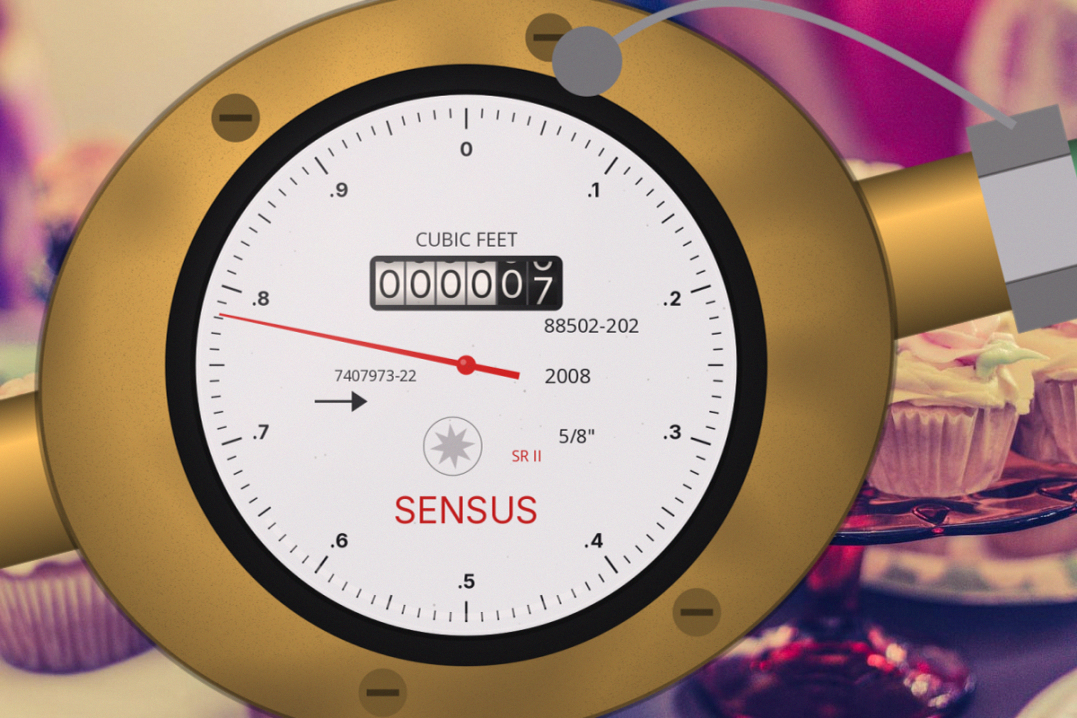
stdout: 6.78
